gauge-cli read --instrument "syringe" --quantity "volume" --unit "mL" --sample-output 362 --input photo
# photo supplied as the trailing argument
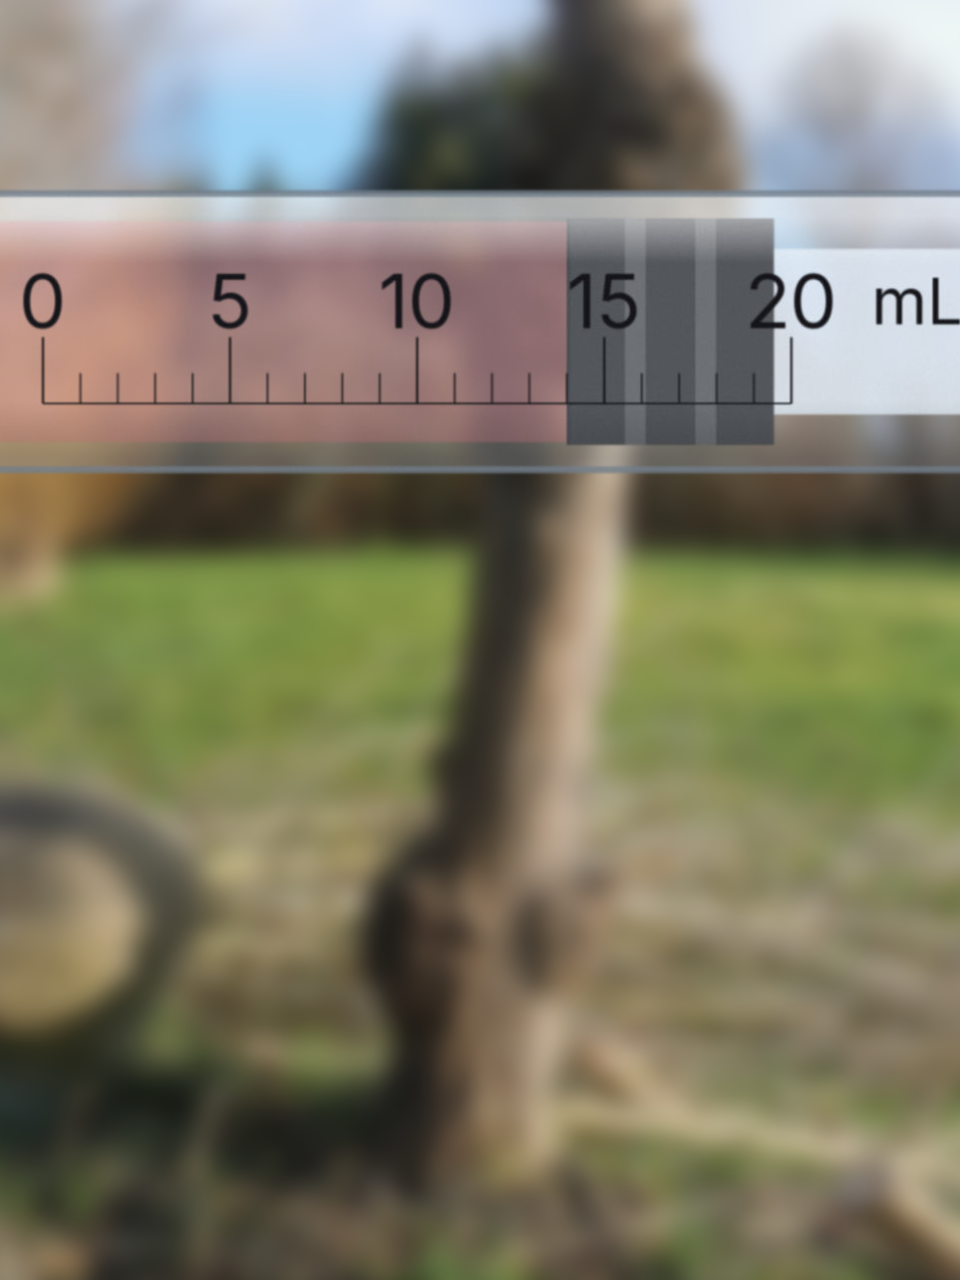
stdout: 14
